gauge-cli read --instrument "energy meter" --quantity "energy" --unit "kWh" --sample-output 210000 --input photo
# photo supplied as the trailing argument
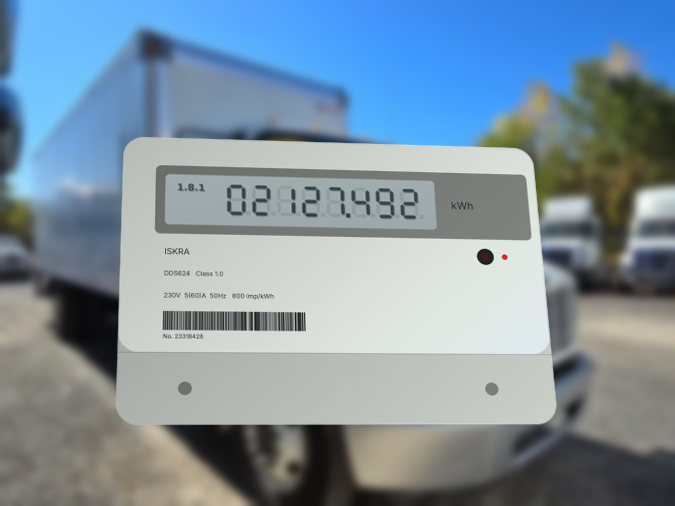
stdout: 2127.492
